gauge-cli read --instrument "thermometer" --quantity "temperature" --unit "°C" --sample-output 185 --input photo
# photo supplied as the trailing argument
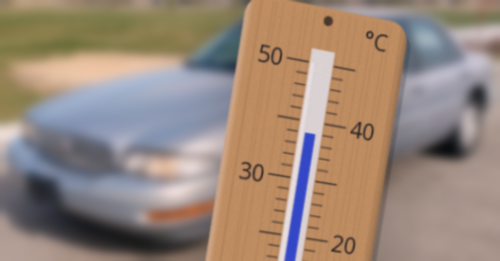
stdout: 38
